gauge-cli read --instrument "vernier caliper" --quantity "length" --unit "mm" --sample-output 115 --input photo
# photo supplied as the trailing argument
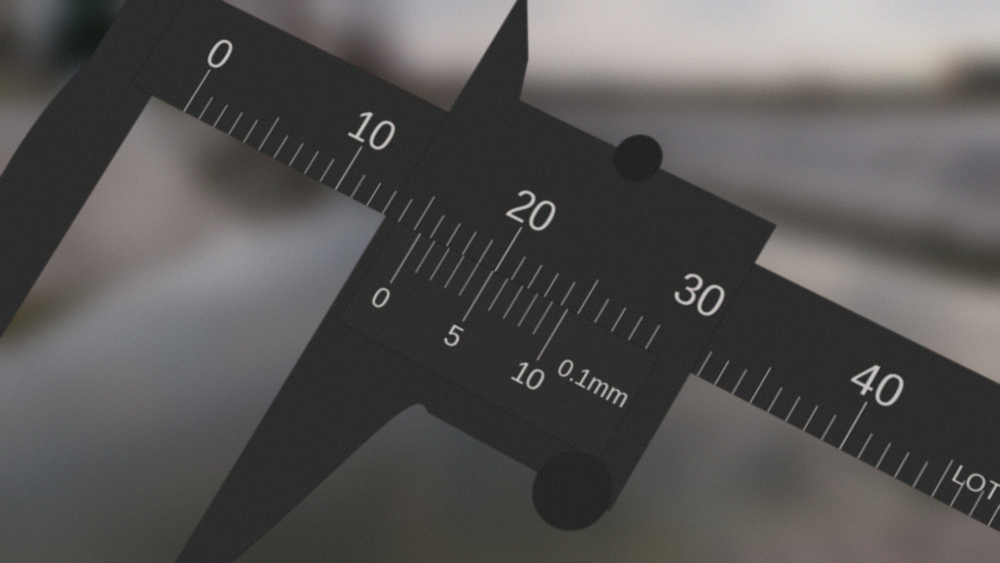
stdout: 15.4
